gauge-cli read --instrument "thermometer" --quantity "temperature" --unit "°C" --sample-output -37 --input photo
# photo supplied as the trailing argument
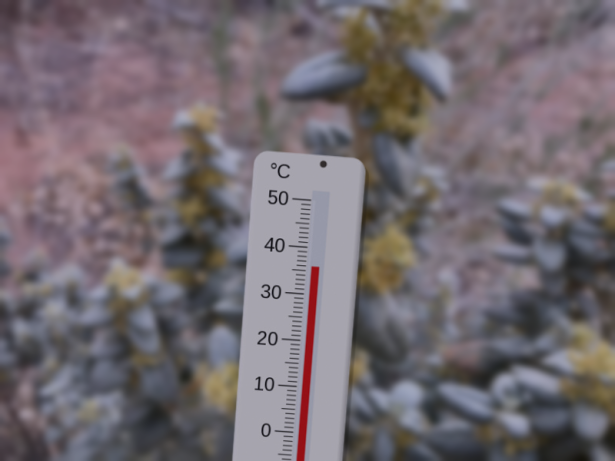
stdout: 36
